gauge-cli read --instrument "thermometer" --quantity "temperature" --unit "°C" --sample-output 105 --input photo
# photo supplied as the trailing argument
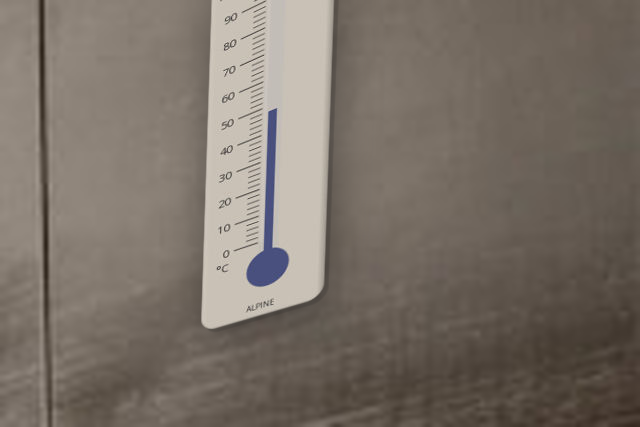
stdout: 48
